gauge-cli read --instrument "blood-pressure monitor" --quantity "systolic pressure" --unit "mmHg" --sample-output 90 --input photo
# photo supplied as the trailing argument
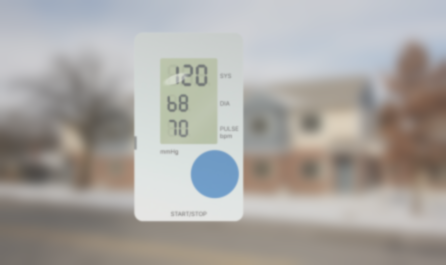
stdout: 120
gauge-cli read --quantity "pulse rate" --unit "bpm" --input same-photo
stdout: 70
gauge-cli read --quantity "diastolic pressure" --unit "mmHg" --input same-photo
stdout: 68
